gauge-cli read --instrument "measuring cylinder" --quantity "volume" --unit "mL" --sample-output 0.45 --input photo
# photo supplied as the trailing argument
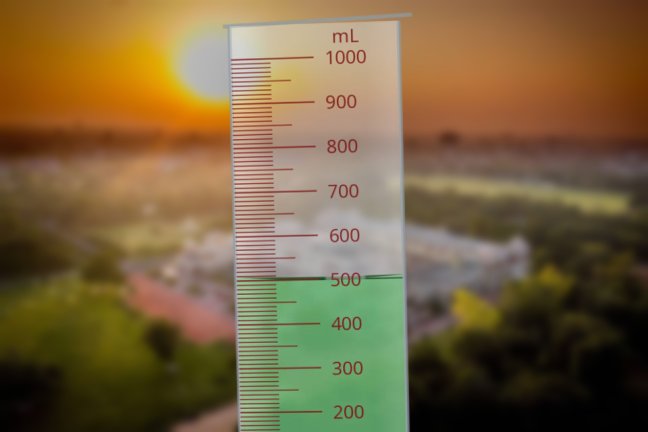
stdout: 500
